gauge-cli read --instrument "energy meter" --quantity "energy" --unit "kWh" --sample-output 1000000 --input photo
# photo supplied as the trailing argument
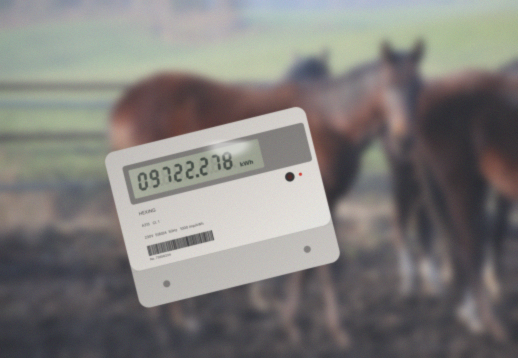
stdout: 9722.278
